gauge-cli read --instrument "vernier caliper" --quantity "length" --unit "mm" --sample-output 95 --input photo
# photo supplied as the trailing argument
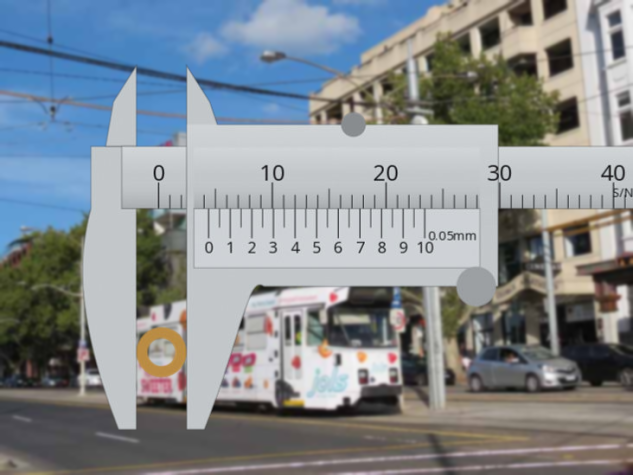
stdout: 4.4
